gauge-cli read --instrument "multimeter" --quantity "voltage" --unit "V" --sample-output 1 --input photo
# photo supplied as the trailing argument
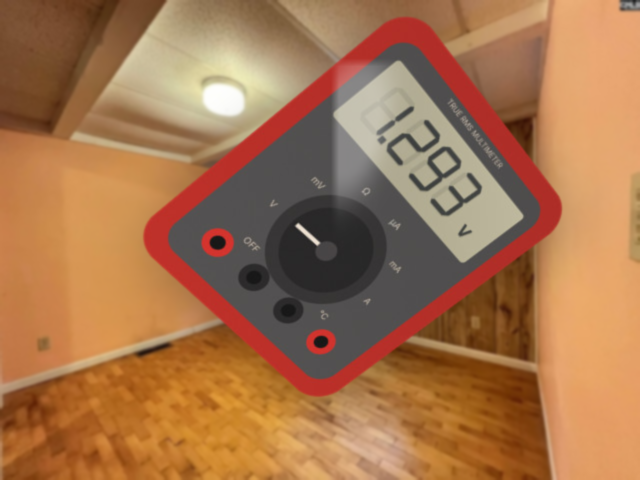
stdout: 1.293
